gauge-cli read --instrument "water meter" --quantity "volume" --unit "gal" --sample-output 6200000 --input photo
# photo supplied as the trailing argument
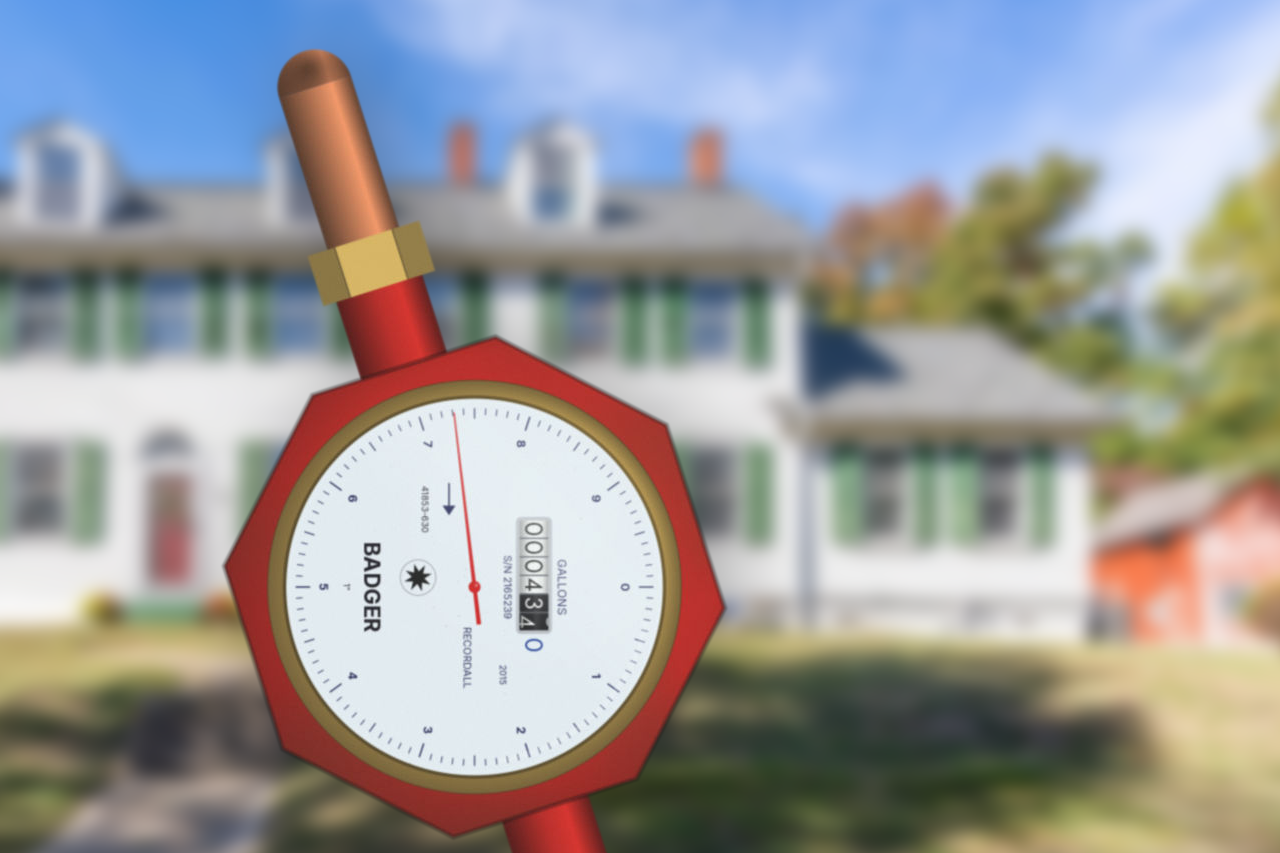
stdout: 4337.3
